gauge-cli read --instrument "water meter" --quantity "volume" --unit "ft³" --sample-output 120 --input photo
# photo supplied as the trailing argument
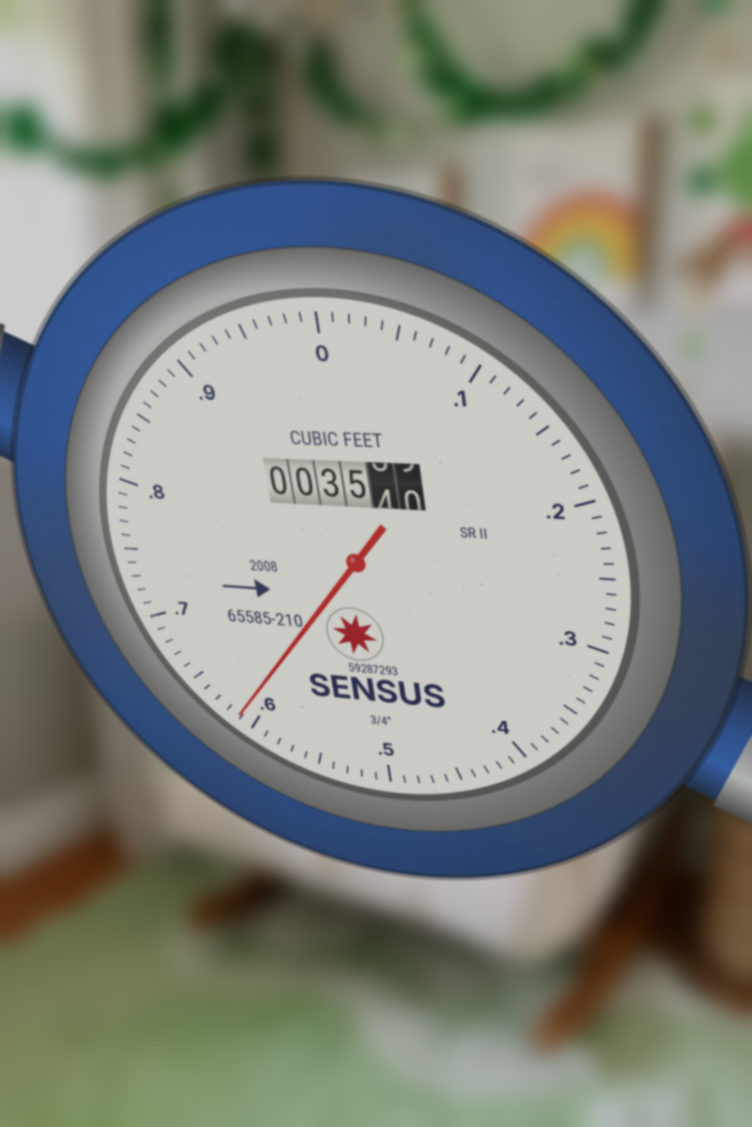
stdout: 3539.61
